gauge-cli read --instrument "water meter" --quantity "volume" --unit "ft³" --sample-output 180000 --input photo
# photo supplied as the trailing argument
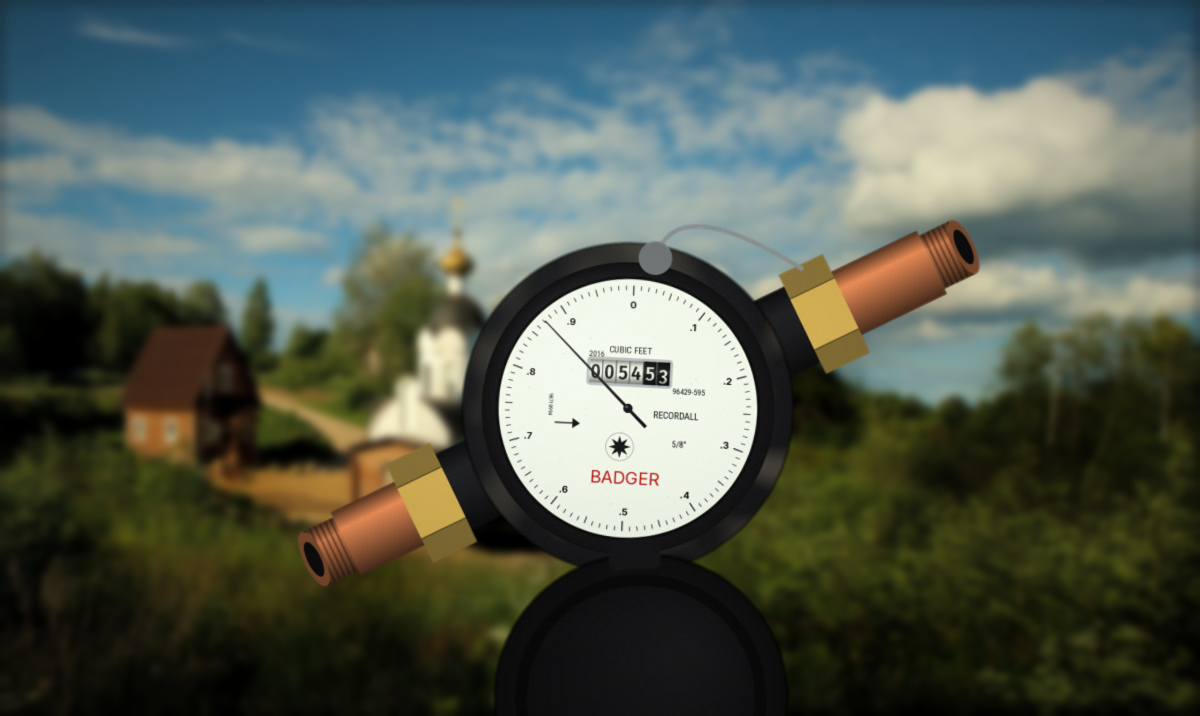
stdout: 5452.87
